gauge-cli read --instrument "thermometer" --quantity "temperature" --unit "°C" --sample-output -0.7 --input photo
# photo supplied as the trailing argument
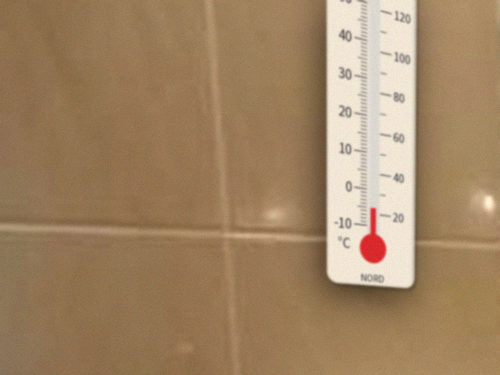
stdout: -5
